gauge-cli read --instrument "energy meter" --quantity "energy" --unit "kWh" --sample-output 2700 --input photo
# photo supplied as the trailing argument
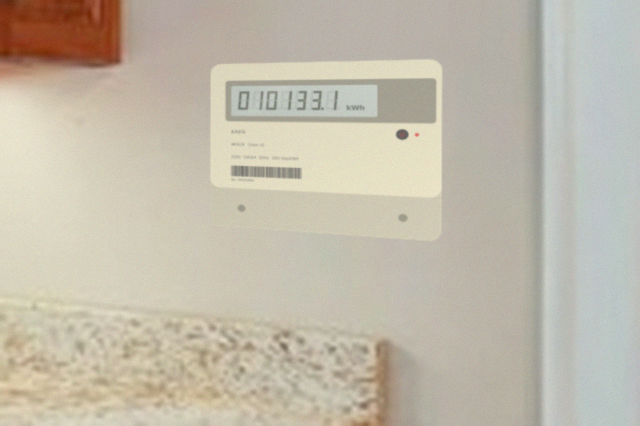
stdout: 10133.1
